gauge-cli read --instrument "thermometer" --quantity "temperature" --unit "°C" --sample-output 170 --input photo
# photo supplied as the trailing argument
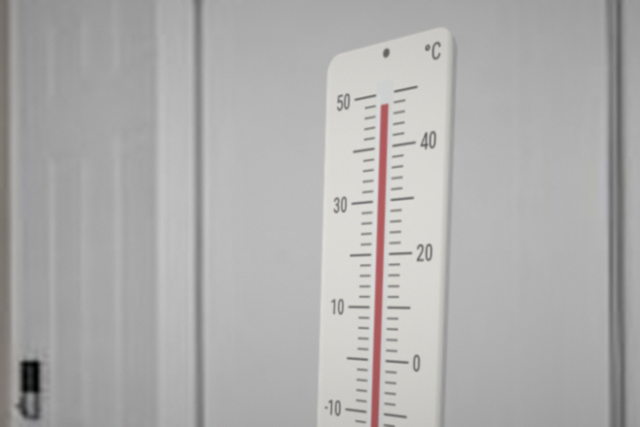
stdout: 48
